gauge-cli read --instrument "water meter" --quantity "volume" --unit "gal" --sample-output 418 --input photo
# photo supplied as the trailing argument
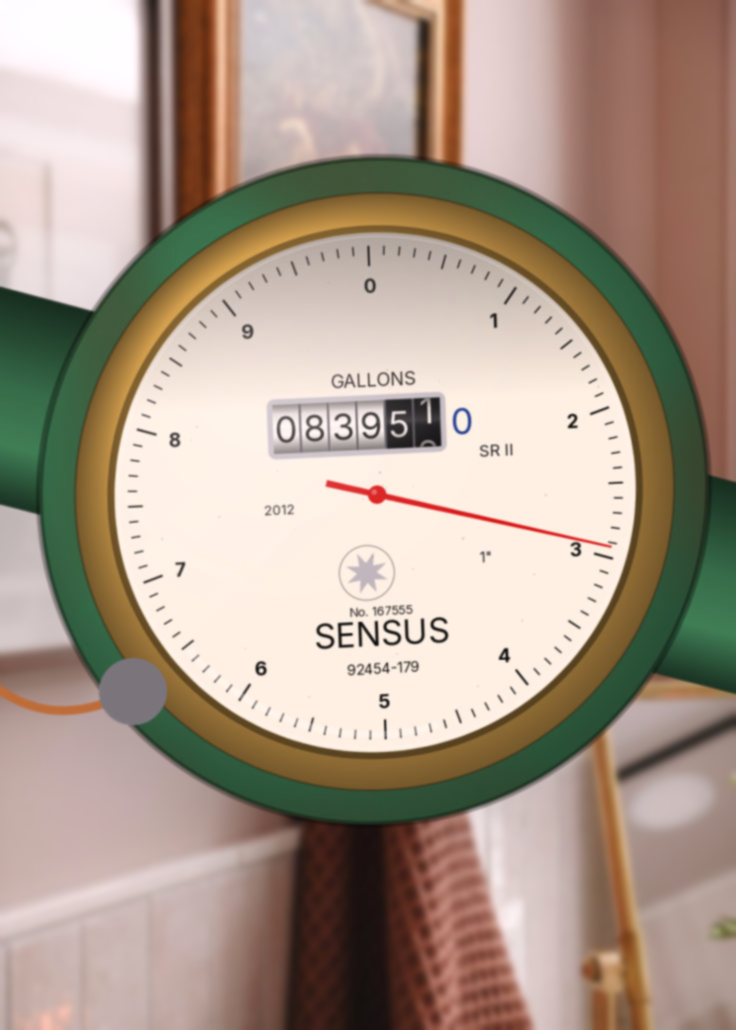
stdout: 839512.9
